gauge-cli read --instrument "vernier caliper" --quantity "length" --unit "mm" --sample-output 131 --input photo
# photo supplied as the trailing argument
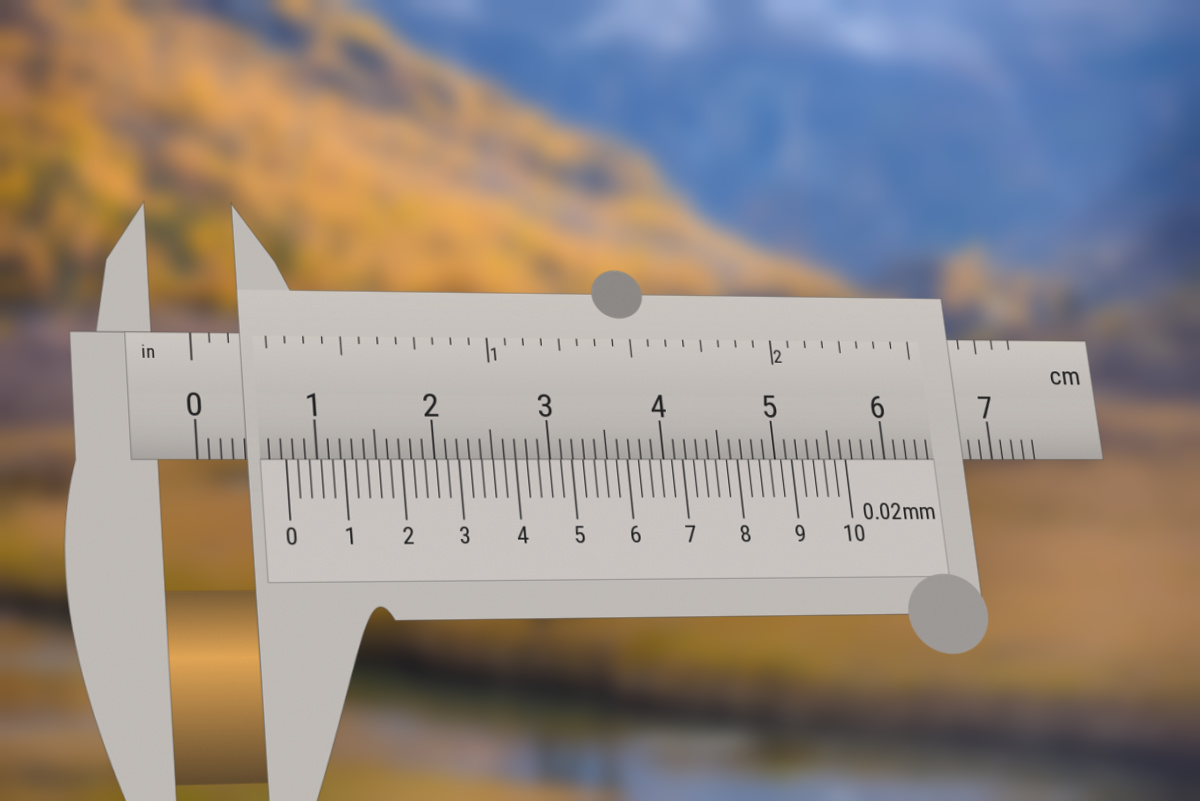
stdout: 7.4
